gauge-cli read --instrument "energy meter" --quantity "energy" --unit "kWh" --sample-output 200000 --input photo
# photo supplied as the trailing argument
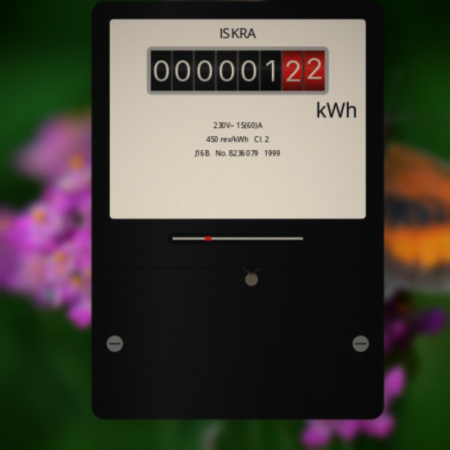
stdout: 1.22
